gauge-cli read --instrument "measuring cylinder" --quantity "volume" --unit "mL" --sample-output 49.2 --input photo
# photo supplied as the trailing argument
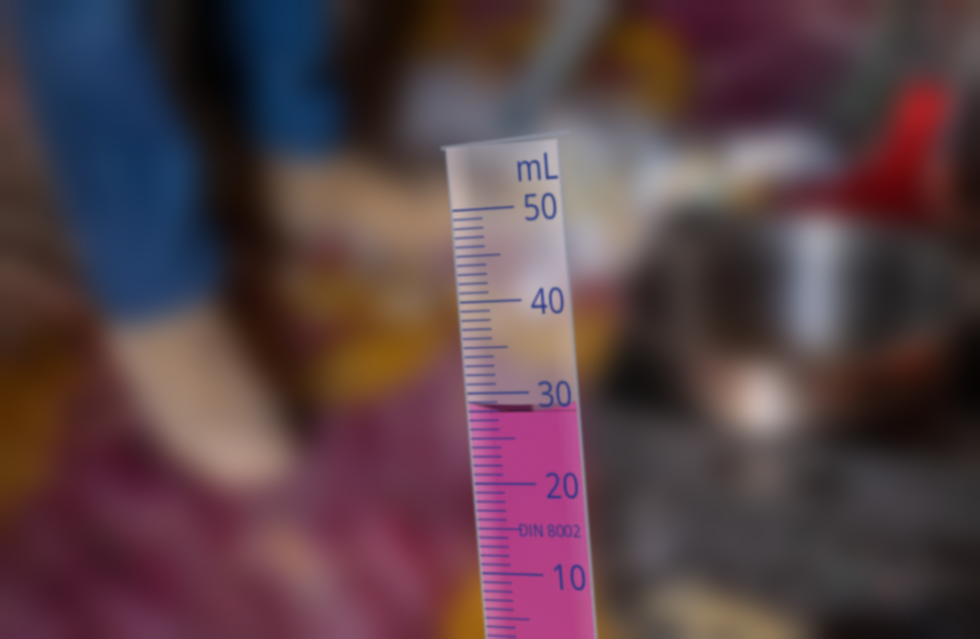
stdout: 28
